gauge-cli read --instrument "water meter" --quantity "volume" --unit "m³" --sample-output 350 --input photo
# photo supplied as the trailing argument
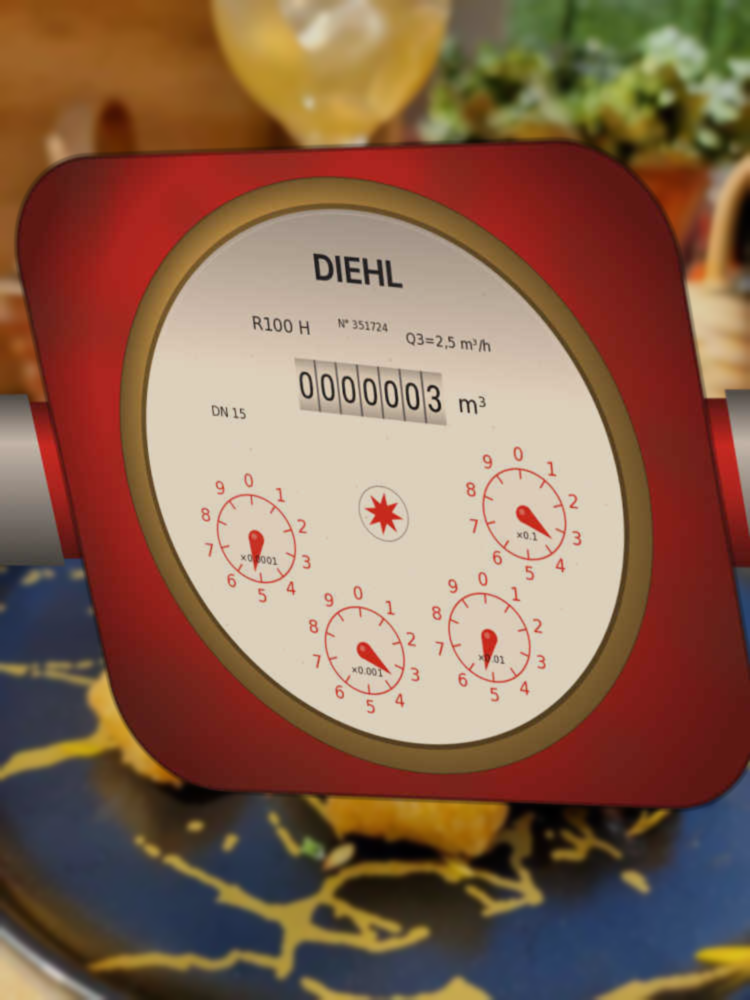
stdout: 3.3535
